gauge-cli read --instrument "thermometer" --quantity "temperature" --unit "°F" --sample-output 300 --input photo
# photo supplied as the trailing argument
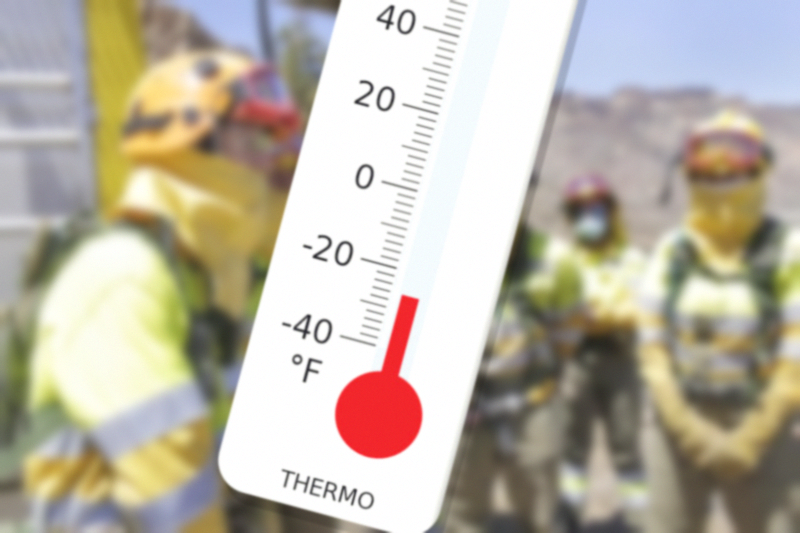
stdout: -26
